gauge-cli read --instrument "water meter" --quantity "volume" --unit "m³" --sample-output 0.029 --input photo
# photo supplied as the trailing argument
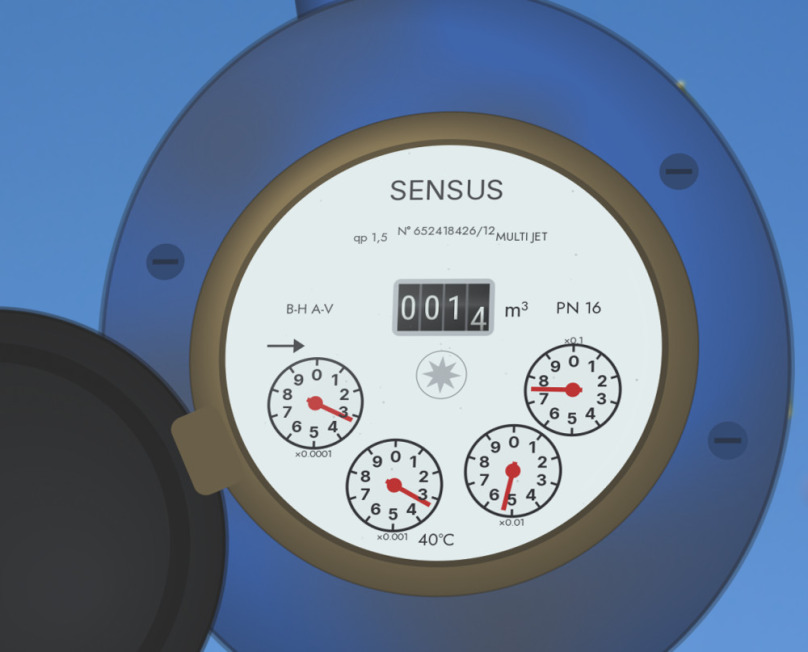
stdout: 13.7533
